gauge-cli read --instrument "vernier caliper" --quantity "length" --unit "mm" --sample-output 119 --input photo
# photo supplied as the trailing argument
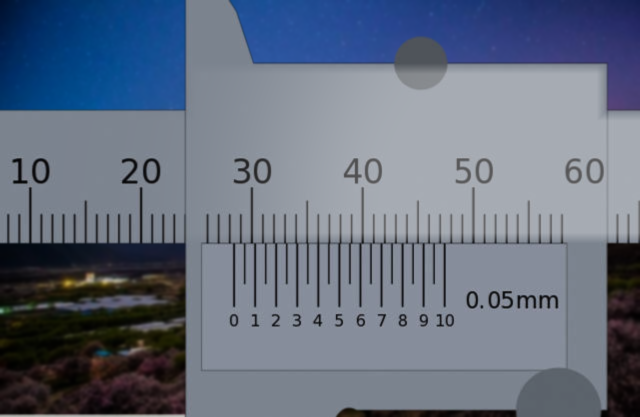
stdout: 28.4
